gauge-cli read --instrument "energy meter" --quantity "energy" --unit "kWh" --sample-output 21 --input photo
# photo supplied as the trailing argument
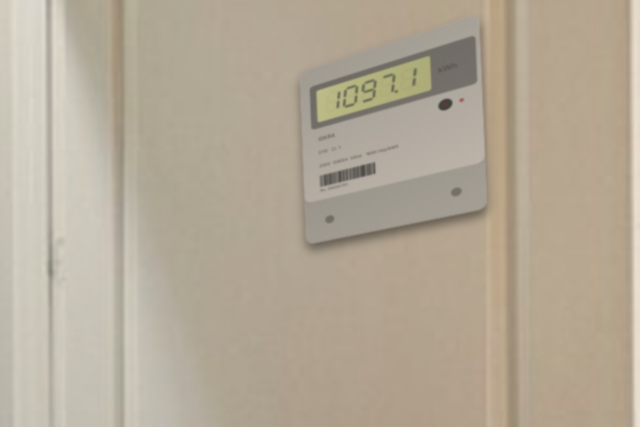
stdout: 1097.1
